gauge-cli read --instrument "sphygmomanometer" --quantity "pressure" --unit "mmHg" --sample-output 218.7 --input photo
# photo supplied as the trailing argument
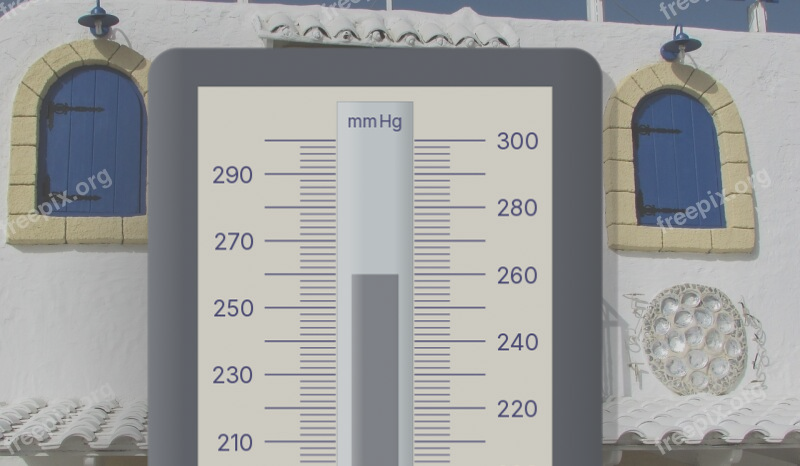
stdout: 260
